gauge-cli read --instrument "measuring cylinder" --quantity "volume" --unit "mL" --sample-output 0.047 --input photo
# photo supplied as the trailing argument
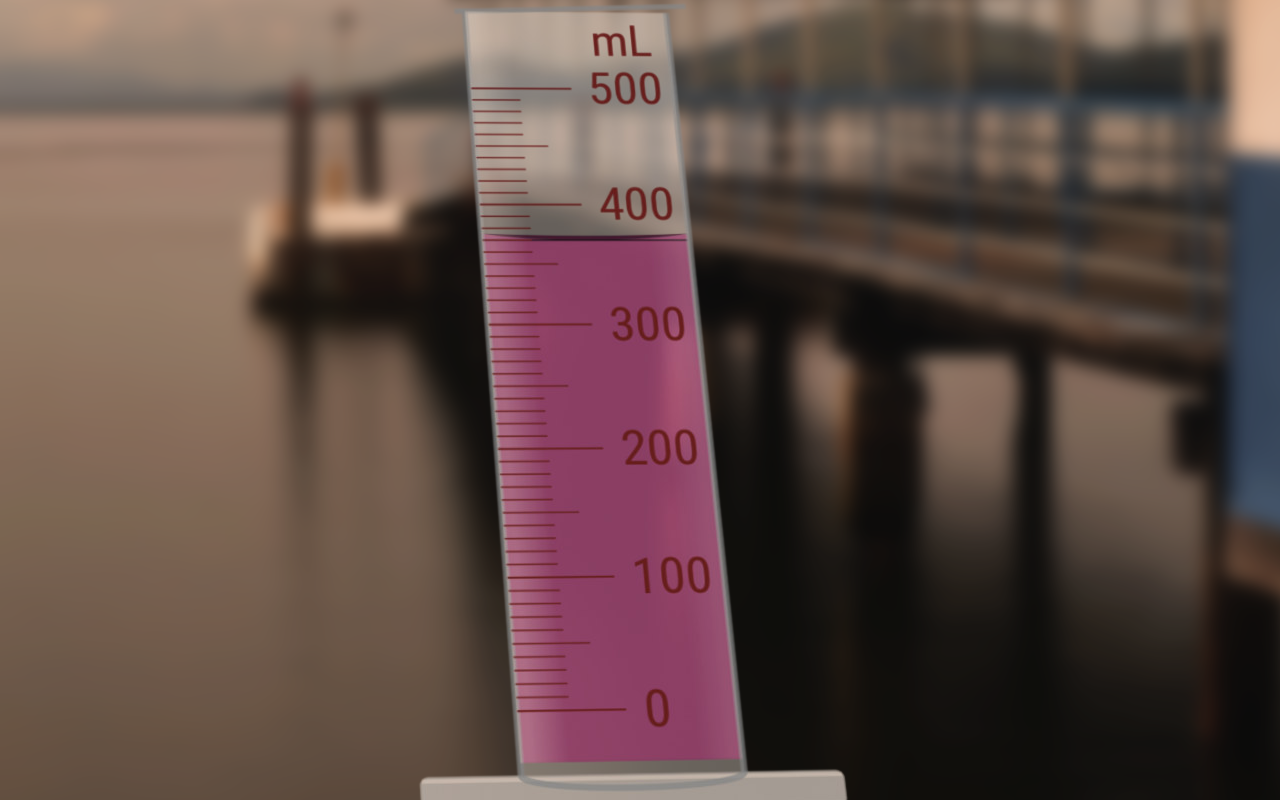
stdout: 370
